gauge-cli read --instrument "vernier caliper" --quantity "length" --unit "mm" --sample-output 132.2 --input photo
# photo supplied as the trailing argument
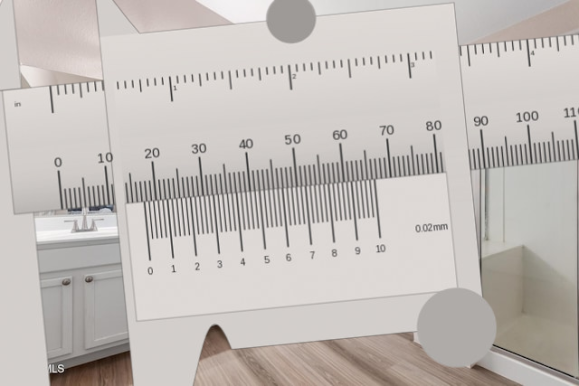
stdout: 17.5
